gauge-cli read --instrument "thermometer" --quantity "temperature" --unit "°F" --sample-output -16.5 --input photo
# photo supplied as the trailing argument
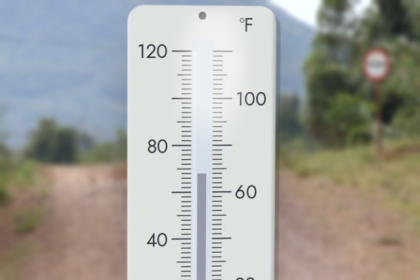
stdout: 68
